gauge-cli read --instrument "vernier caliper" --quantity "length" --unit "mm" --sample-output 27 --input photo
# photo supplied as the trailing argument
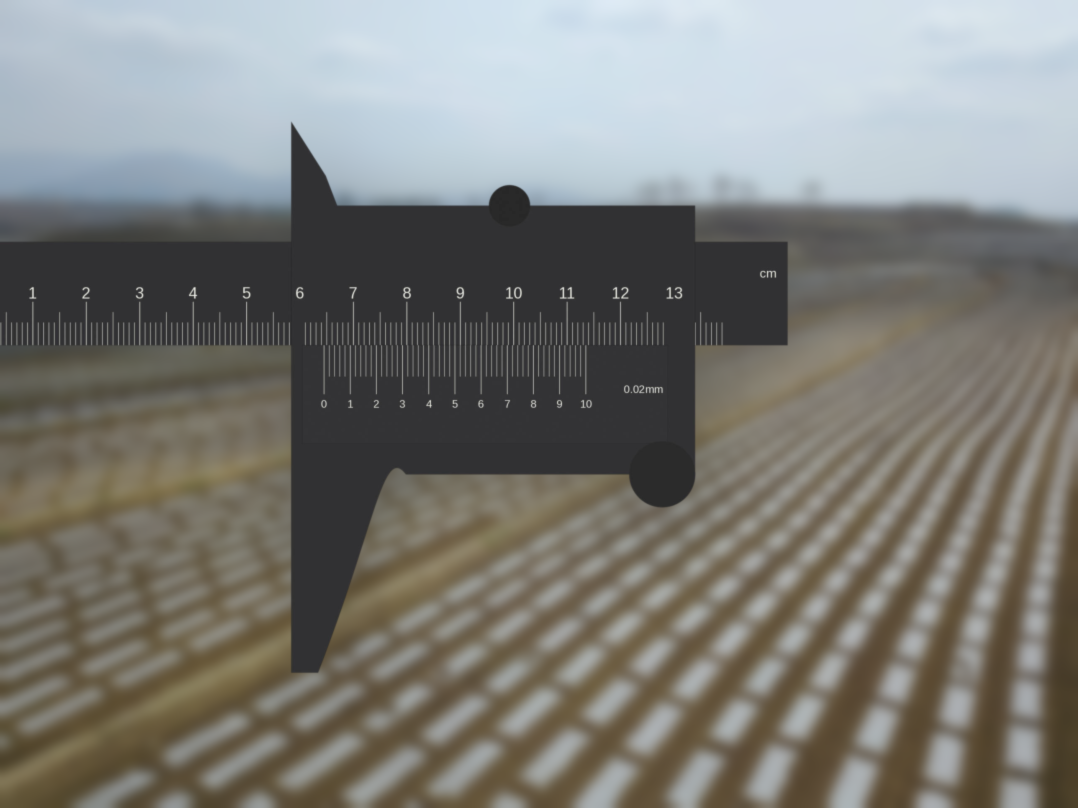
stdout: 64.5
